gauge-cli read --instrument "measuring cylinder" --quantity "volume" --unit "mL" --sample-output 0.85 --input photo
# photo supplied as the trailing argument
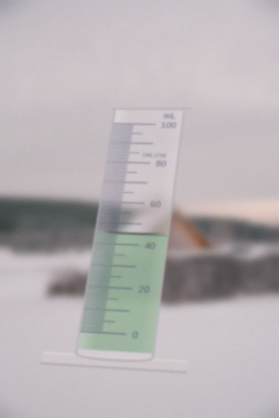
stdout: 45
